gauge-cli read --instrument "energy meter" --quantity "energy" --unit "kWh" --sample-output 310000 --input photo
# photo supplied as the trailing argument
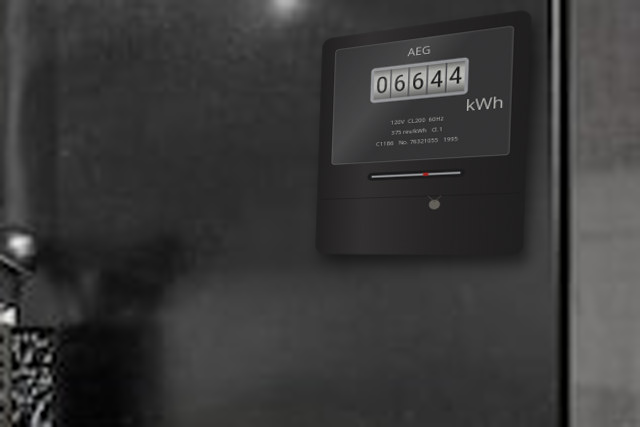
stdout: 6644
